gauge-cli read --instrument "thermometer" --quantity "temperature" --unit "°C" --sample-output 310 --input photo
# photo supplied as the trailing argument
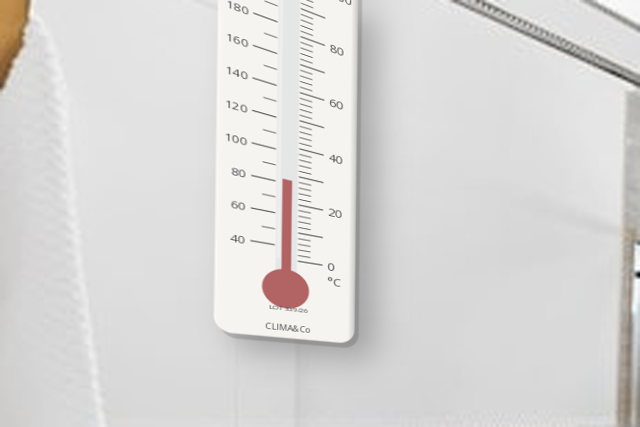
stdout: 28
